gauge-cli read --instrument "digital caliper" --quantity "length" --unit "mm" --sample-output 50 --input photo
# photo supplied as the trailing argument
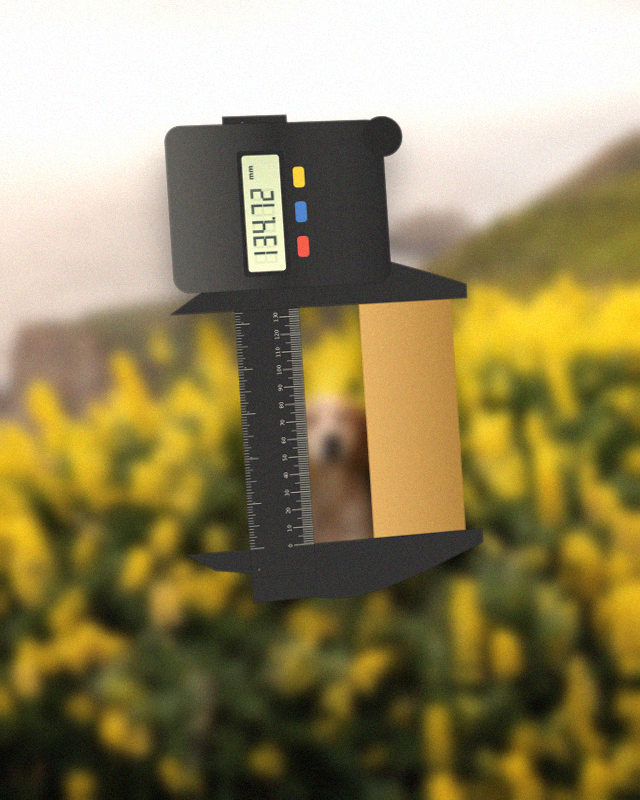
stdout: 134.72
